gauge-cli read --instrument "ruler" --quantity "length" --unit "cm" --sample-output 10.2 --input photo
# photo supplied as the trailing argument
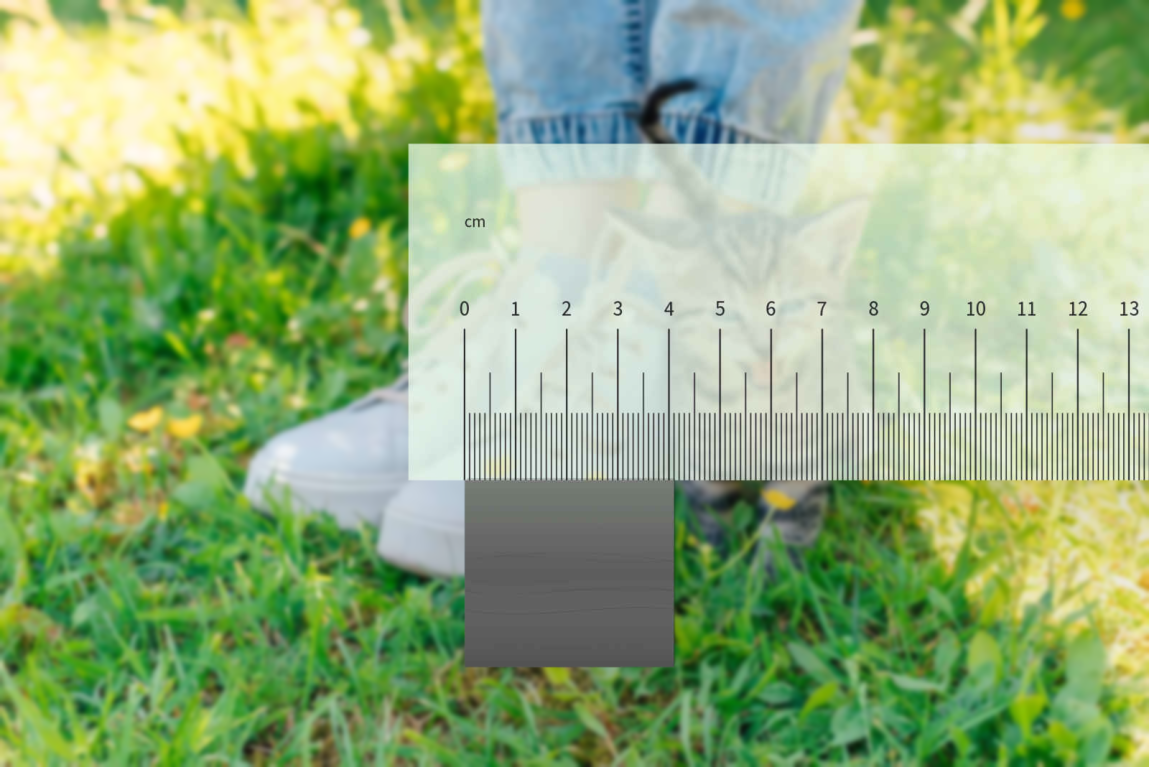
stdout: 4.1
